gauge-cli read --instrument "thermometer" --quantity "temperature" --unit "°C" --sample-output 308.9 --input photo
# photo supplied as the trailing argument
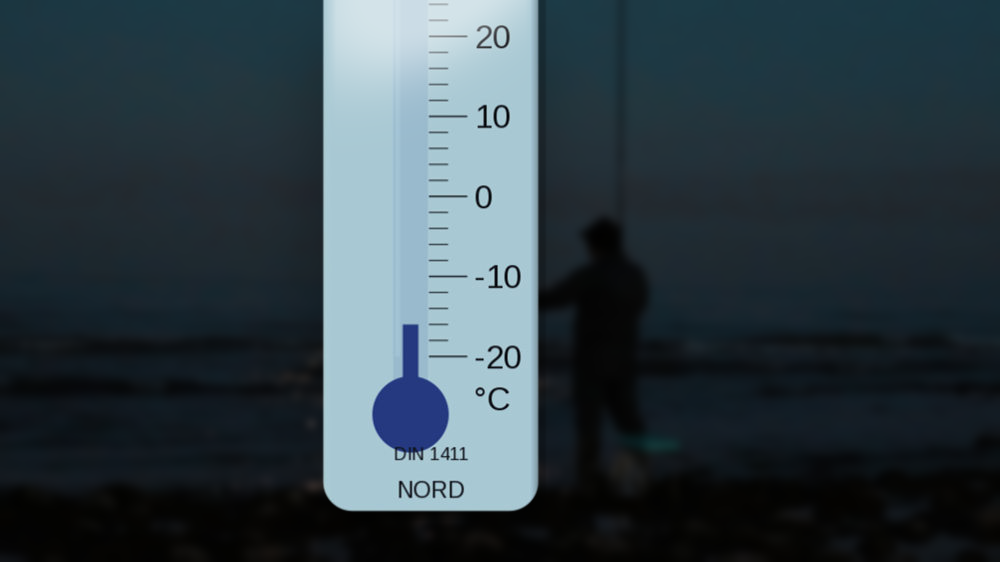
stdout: -16
